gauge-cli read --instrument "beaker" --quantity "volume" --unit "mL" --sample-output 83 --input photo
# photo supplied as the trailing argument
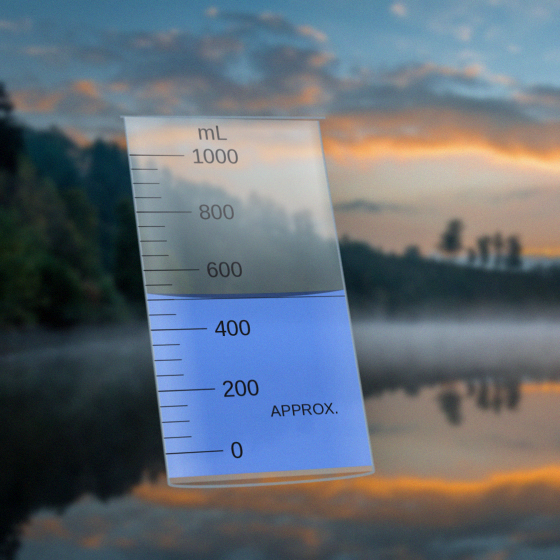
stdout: 500
